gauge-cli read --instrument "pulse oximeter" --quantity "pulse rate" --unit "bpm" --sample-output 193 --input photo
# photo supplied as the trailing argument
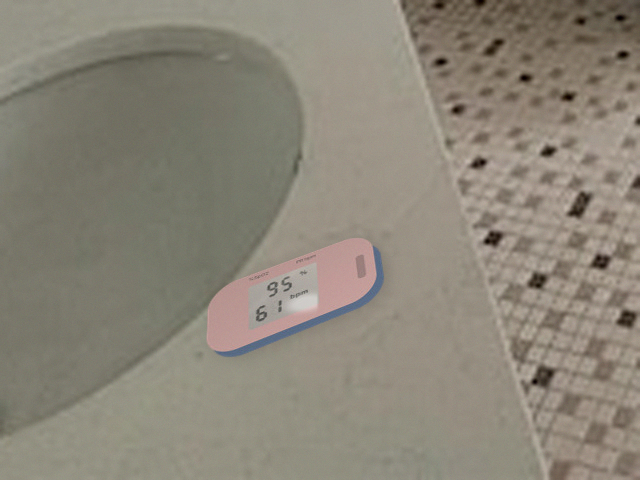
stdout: 61
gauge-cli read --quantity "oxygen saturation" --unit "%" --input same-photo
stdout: 95
